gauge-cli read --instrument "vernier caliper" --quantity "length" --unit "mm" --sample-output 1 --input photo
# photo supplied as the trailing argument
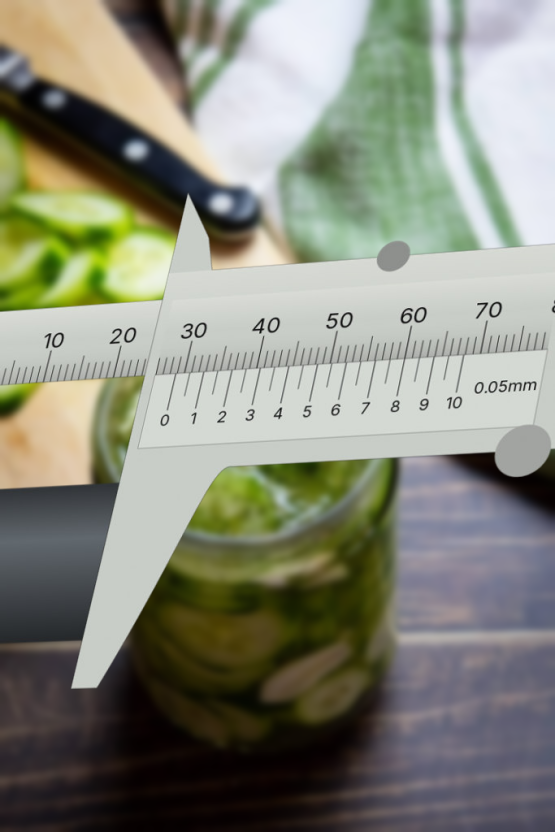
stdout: 28.8
